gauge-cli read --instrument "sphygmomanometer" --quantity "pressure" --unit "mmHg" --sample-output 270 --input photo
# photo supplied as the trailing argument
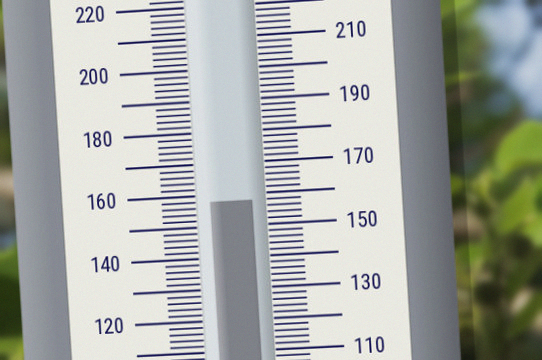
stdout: 158
